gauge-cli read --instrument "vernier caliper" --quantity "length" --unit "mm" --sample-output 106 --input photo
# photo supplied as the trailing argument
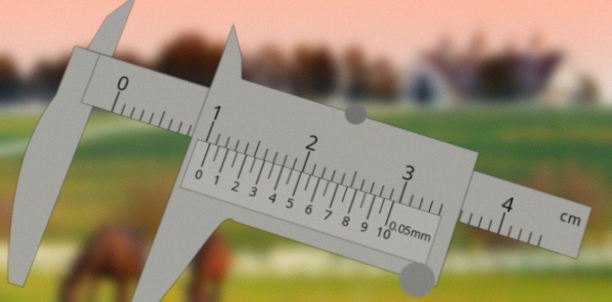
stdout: 10.4
